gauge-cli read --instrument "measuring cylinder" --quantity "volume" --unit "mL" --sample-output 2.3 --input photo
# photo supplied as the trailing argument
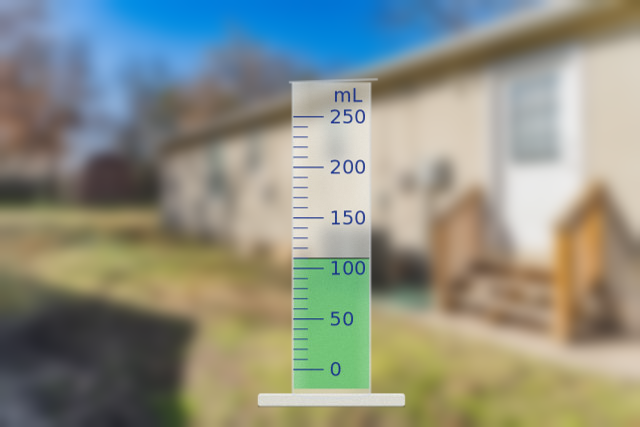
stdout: 110
